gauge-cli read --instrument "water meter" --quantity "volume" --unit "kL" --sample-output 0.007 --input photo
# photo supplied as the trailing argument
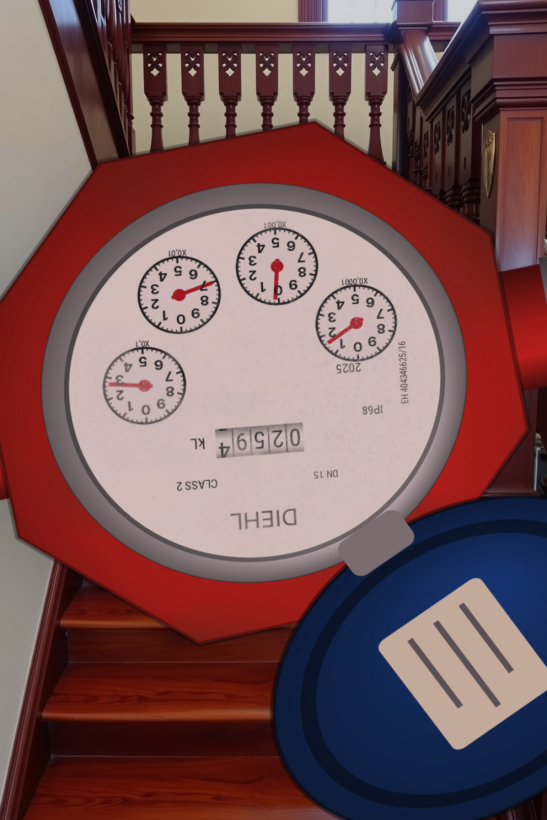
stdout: 2594.2701
